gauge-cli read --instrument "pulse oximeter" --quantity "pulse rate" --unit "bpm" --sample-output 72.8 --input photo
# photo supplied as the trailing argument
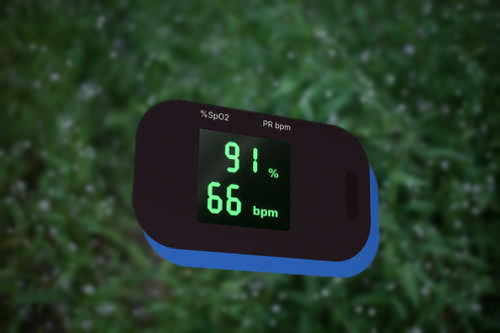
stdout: 66
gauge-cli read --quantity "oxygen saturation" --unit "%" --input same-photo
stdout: 91
